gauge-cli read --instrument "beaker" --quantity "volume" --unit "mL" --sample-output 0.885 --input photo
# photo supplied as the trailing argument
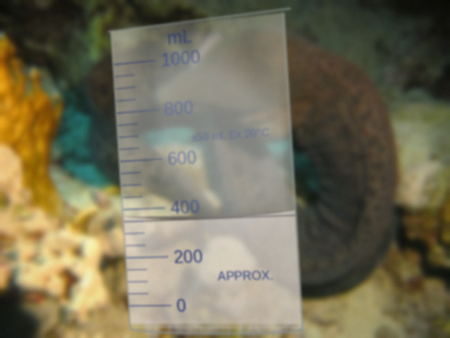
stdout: 350
